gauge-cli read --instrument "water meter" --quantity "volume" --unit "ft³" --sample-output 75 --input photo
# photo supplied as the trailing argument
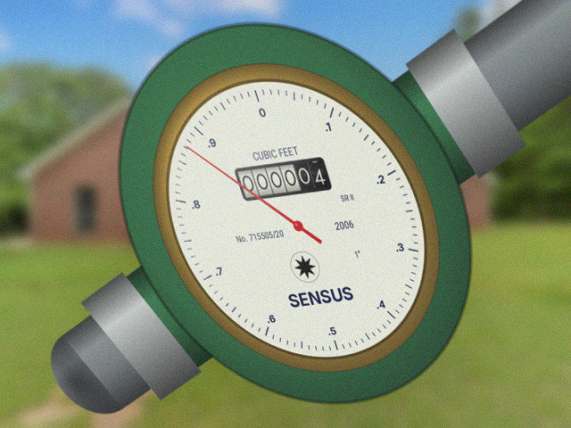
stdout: 3.87
